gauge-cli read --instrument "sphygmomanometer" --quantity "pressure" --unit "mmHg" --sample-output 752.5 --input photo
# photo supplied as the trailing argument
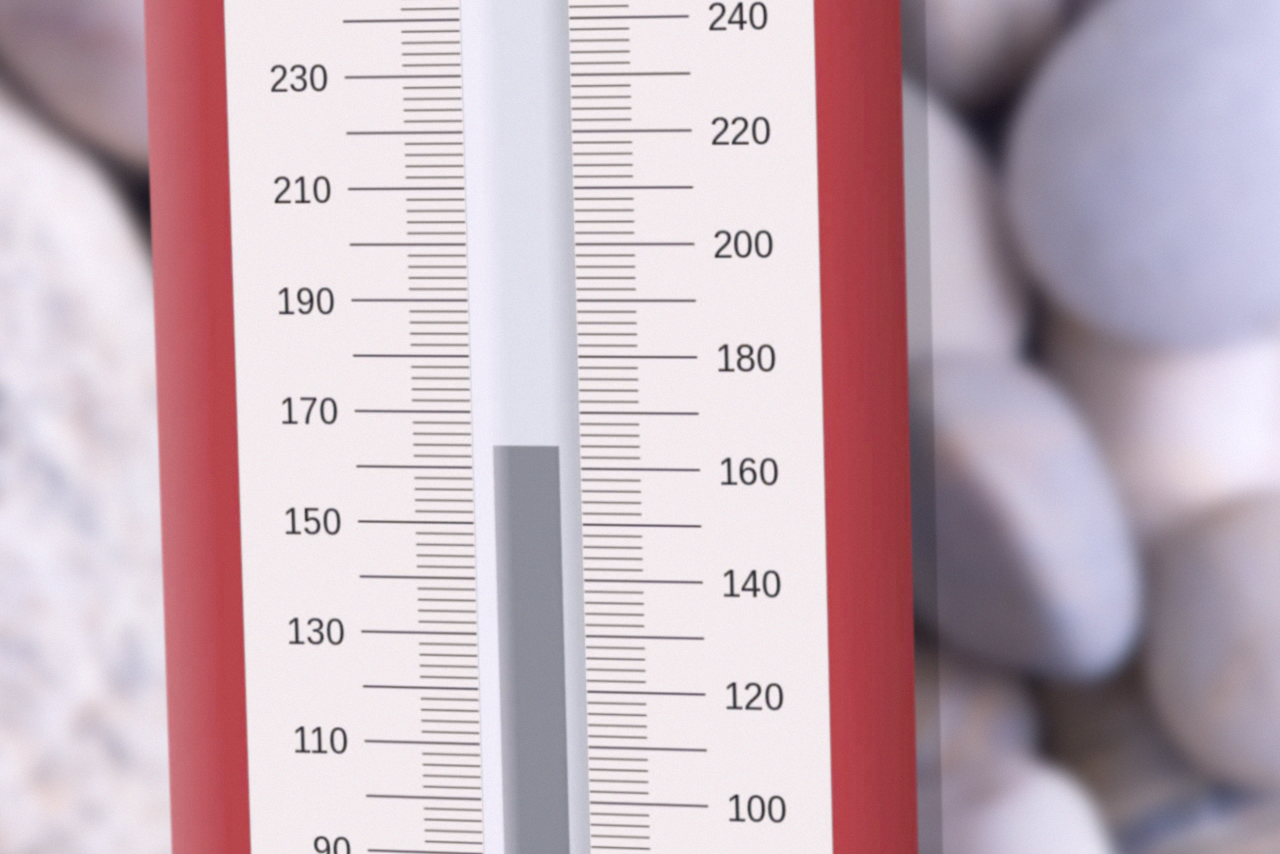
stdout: 164
